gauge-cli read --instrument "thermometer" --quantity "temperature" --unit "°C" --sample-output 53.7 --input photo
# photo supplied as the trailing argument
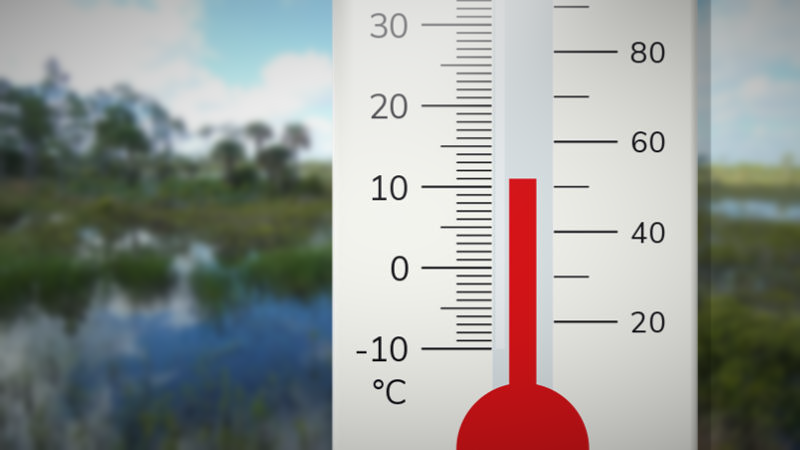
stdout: 11
